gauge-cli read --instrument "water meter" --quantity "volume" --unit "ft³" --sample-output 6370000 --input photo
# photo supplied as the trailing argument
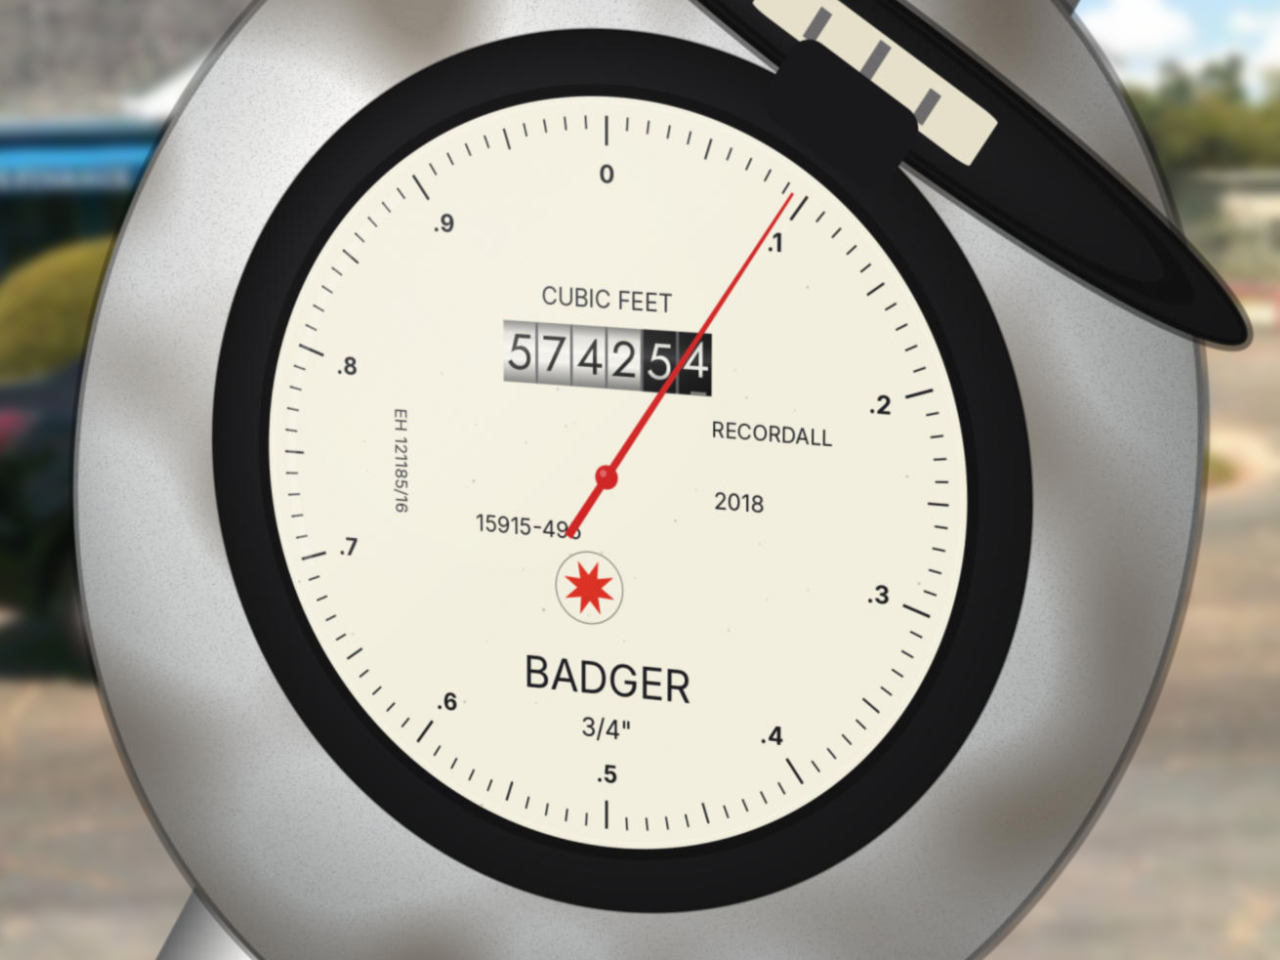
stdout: 574254.09
